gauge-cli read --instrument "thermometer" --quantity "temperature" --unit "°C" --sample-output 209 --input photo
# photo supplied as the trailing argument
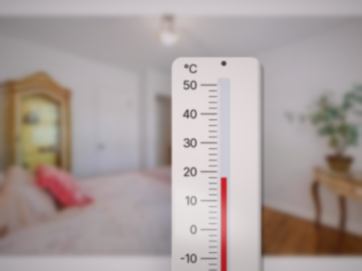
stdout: 18
